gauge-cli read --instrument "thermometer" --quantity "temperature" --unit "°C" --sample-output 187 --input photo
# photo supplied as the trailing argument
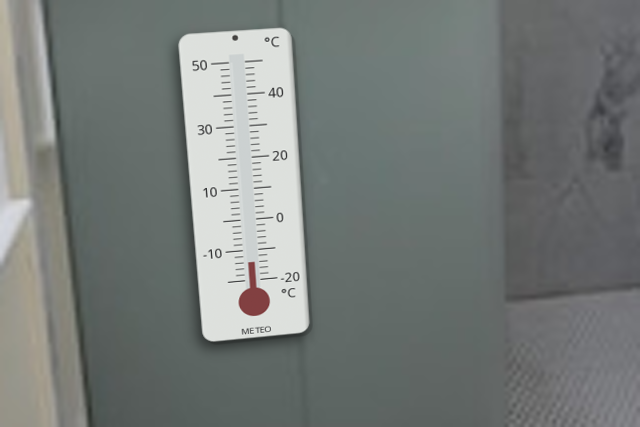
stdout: -14
